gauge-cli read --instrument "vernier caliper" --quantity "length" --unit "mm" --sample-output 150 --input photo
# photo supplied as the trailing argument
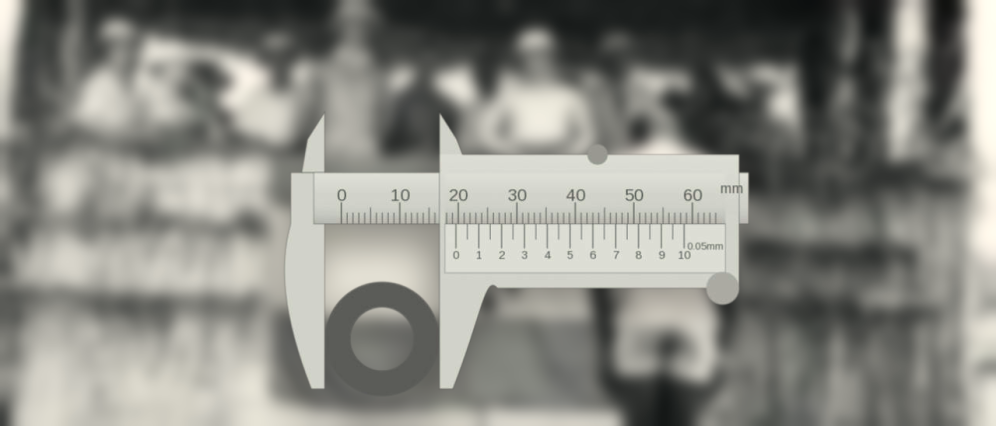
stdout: 19.6
